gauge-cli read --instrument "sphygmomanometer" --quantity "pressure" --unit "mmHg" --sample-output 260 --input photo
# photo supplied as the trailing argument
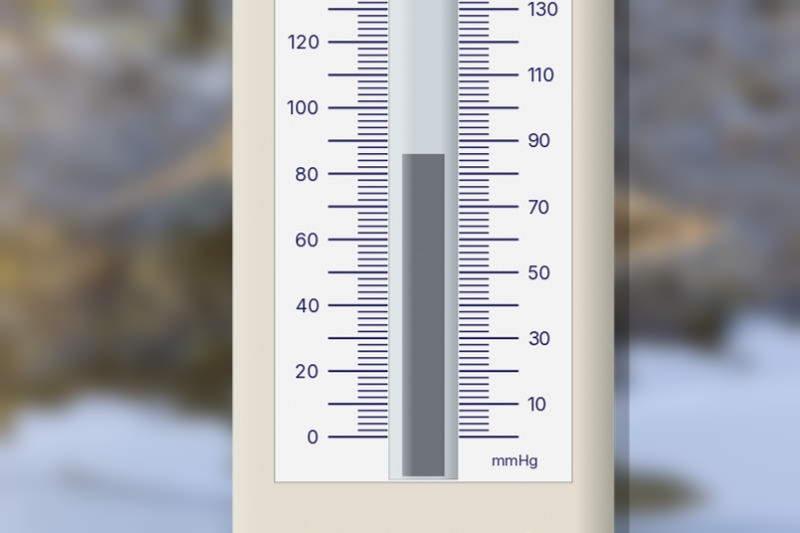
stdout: 86
